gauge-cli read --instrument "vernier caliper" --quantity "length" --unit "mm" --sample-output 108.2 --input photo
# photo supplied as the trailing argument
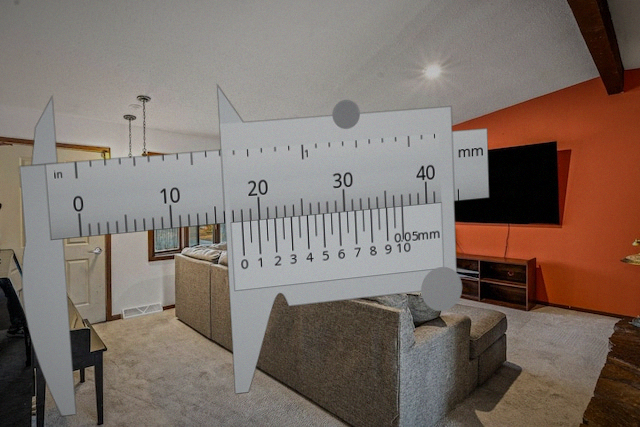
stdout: 18.0
